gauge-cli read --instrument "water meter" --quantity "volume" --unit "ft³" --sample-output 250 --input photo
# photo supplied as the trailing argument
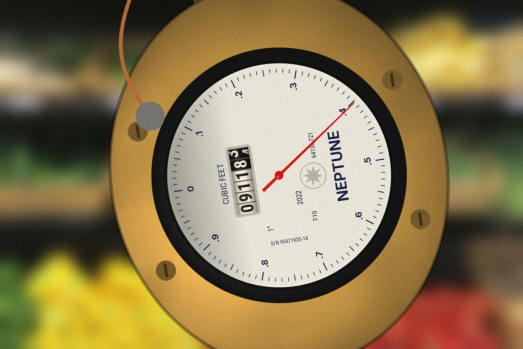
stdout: 91183.40
